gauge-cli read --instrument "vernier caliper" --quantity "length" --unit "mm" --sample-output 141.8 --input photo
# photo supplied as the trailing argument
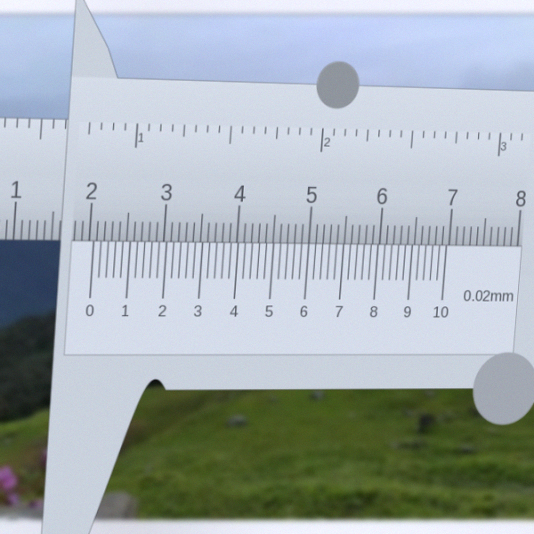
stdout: 20.6
